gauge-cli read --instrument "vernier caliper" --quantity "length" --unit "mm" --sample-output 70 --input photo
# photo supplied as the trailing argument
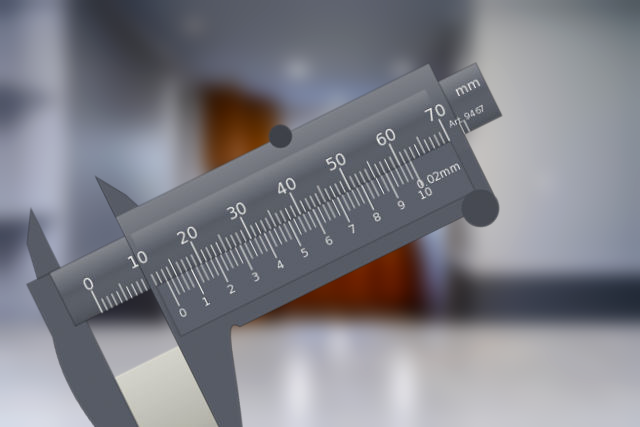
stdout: 13.0
